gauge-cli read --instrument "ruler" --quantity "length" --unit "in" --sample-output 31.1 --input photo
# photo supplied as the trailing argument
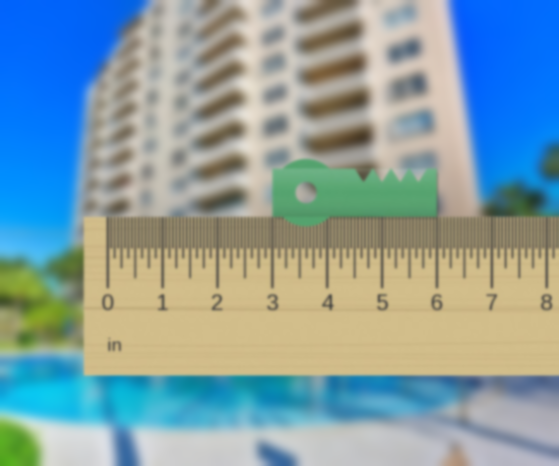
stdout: 3
